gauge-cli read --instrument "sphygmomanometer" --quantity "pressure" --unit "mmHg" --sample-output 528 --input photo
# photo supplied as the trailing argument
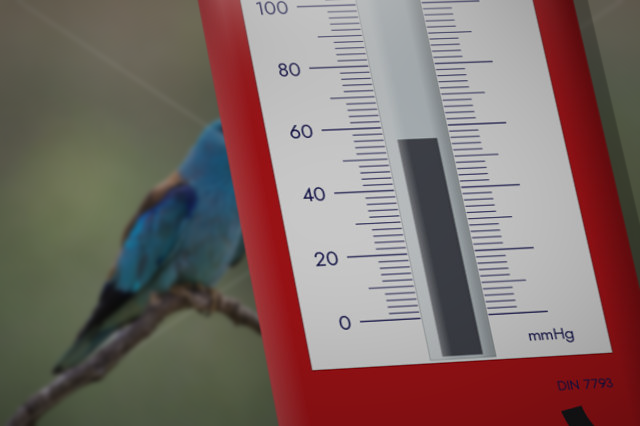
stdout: 56
